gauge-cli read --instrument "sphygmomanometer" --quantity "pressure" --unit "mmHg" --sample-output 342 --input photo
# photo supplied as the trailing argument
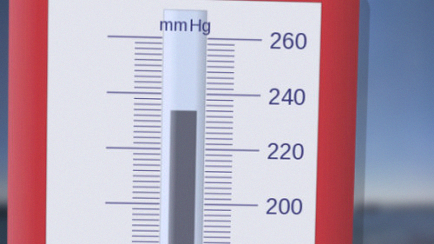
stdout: 234
